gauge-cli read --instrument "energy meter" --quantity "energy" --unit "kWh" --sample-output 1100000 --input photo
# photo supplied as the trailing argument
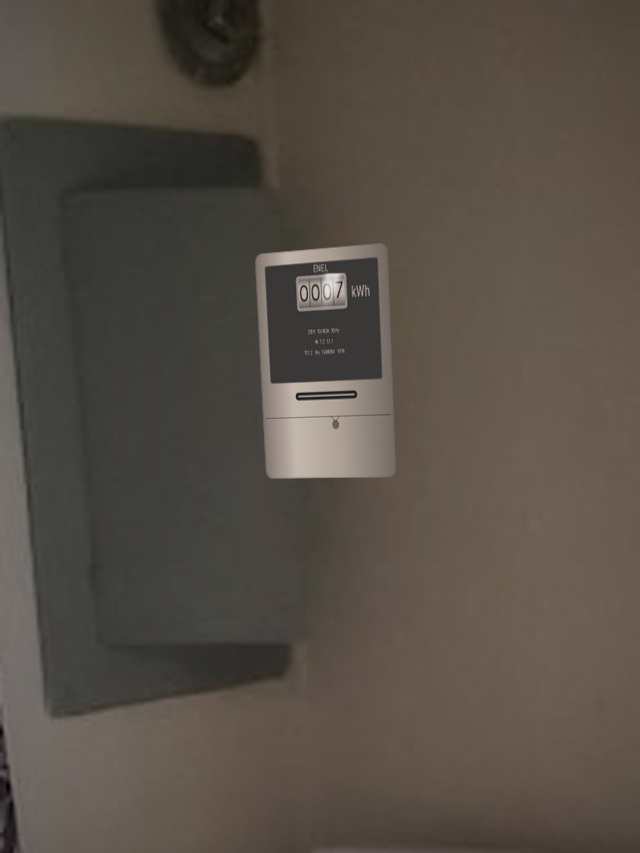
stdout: 7
